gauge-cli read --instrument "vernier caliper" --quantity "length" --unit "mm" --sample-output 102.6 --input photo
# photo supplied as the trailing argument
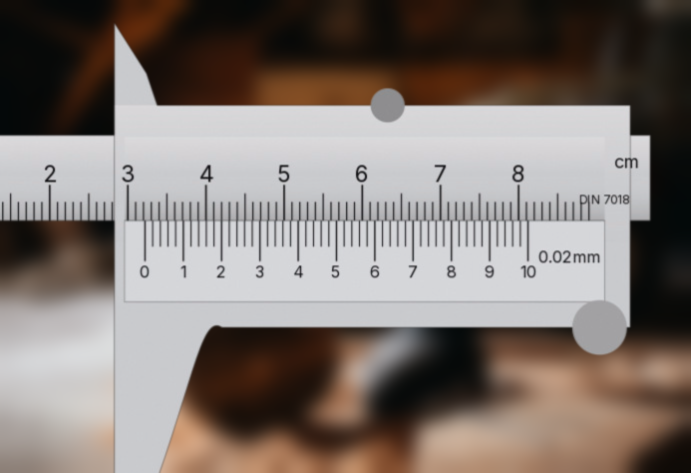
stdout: 32.2
